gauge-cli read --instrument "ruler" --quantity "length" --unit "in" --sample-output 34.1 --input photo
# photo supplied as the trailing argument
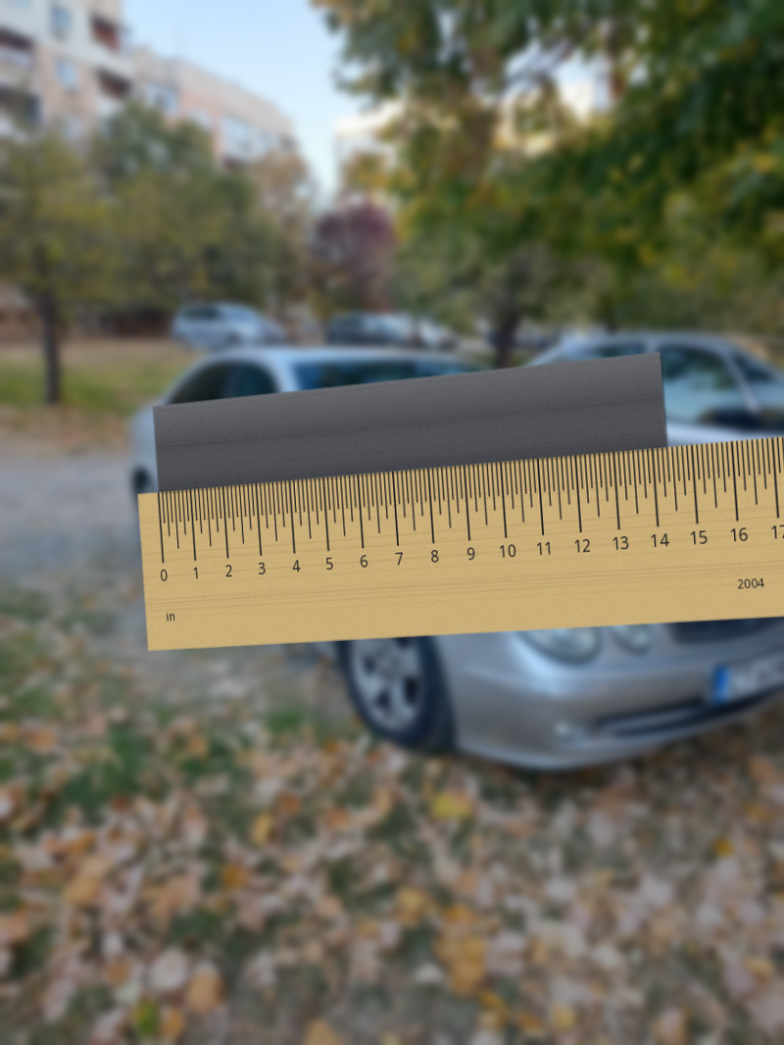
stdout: 14.375
